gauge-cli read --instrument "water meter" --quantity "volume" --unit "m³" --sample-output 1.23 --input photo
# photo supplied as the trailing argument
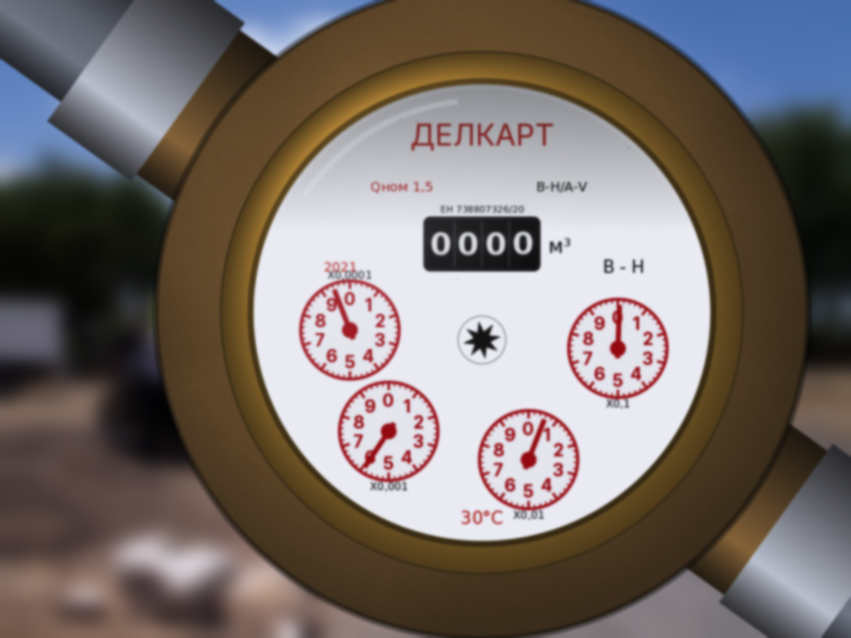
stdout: 0.0059
